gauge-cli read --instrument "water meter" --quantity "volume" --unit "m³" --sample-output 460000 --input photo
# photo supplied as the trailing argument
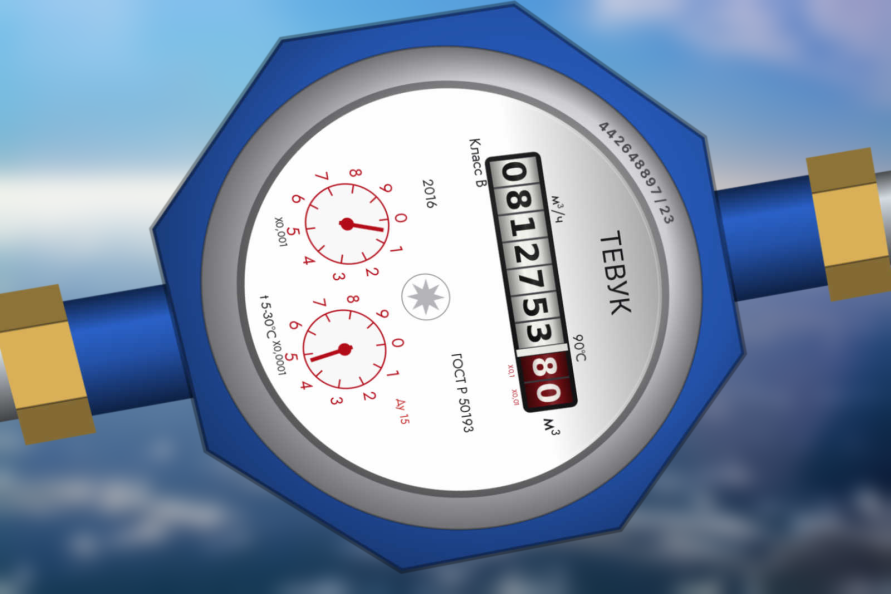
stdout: 812753.8004
